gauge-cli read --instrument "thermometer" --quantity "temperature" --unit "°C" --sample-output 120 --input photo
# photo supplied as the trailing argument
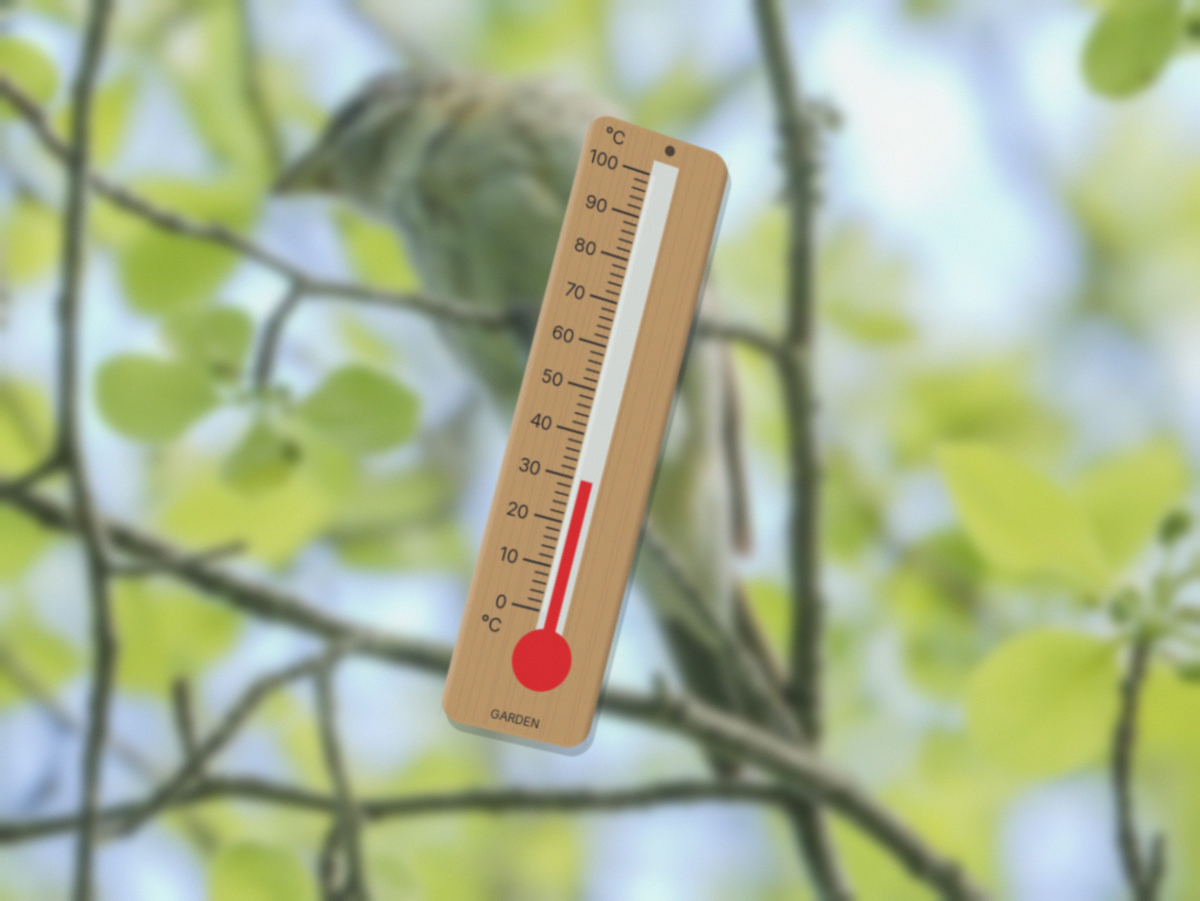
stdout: 30
